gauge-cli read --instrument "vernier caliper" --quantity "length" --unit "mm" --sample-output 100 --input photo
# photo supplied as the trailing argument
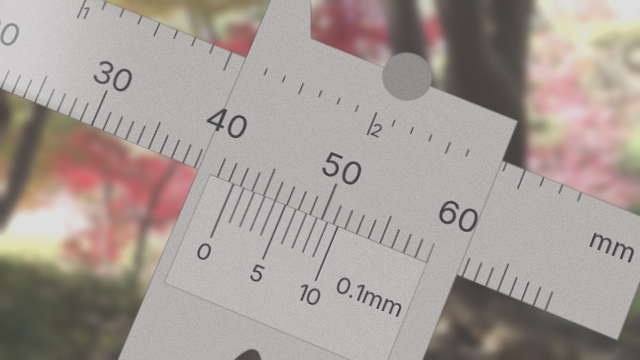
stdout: 42.4
